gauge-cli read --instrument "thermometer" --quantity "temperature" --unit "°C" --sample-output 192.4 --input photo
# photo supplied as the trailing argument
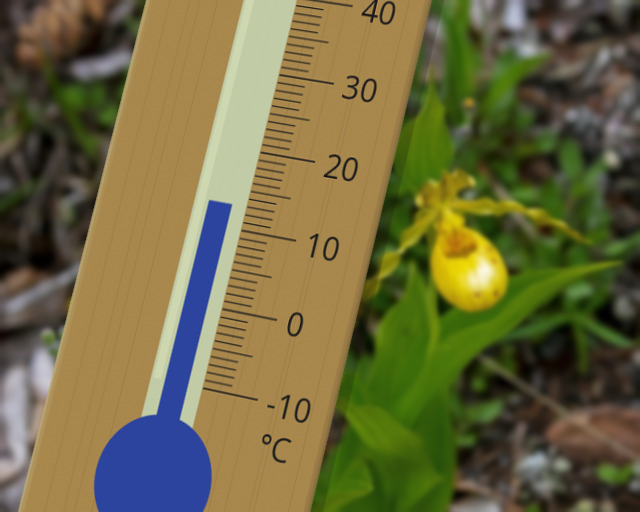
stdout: 13
